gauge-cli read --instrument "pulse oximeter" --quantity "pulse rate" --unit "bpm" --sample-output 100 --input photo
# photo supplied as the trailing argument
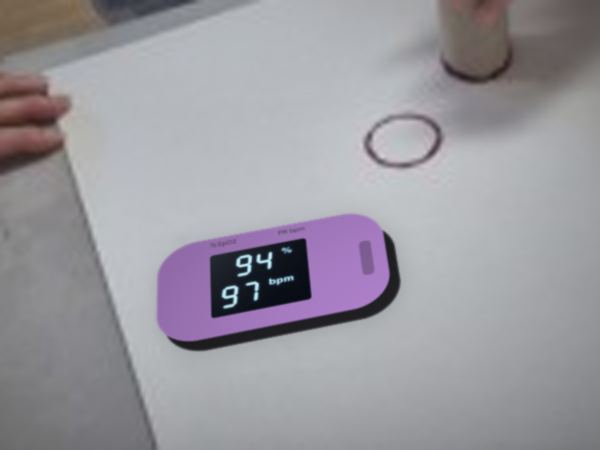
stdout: 97
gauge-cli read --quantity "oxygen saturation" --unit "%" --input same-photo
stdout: 94
